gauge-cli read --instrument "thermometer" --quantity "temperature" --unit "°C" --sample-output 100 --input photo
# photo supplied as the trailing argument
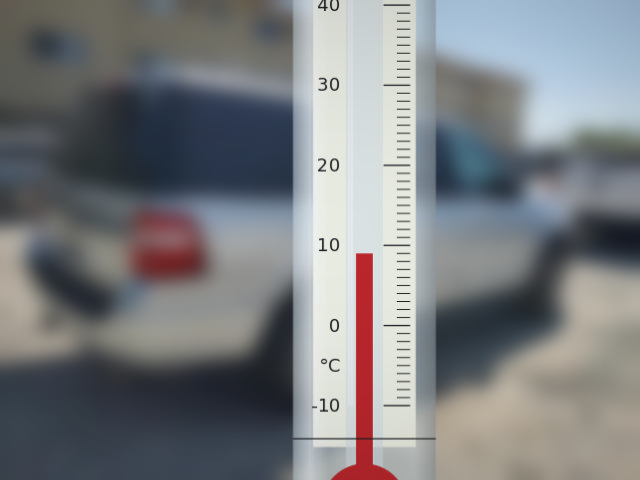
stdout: 9
